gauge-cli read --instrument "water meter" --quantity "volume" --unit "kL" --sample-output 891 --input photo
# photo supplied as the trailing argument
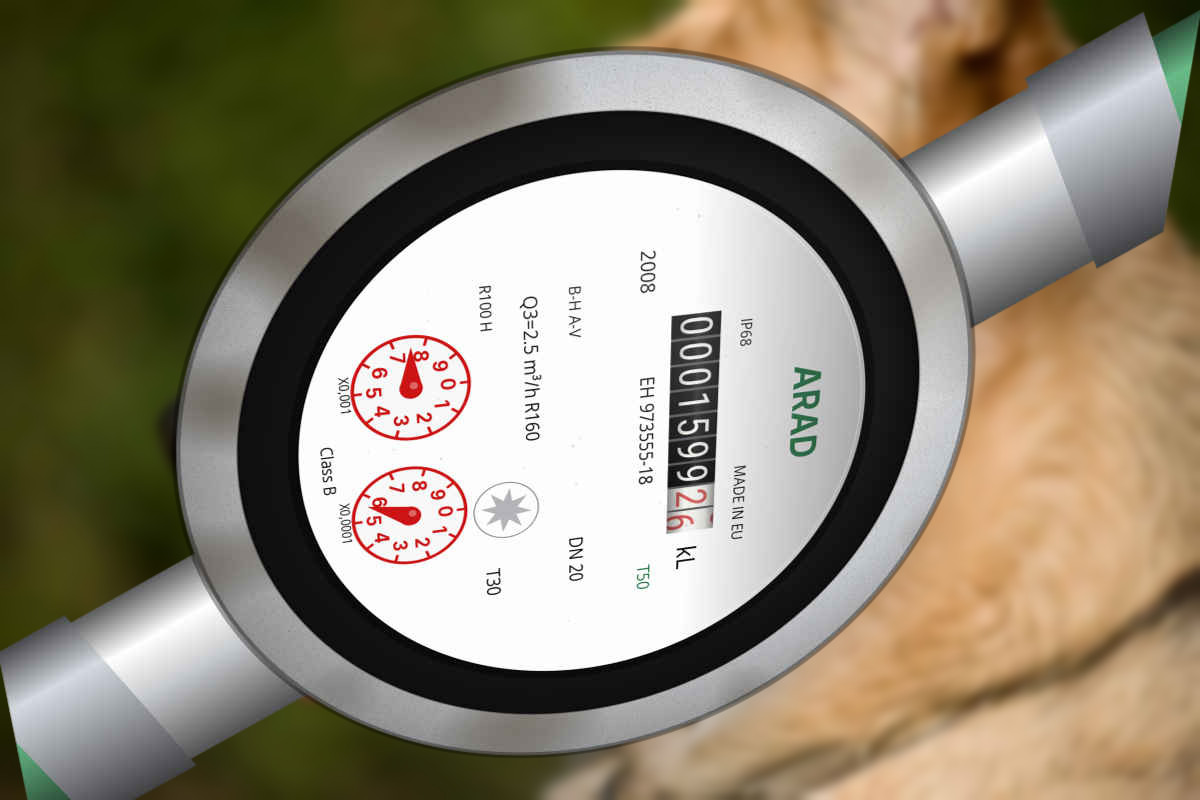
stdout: 1599.2575
